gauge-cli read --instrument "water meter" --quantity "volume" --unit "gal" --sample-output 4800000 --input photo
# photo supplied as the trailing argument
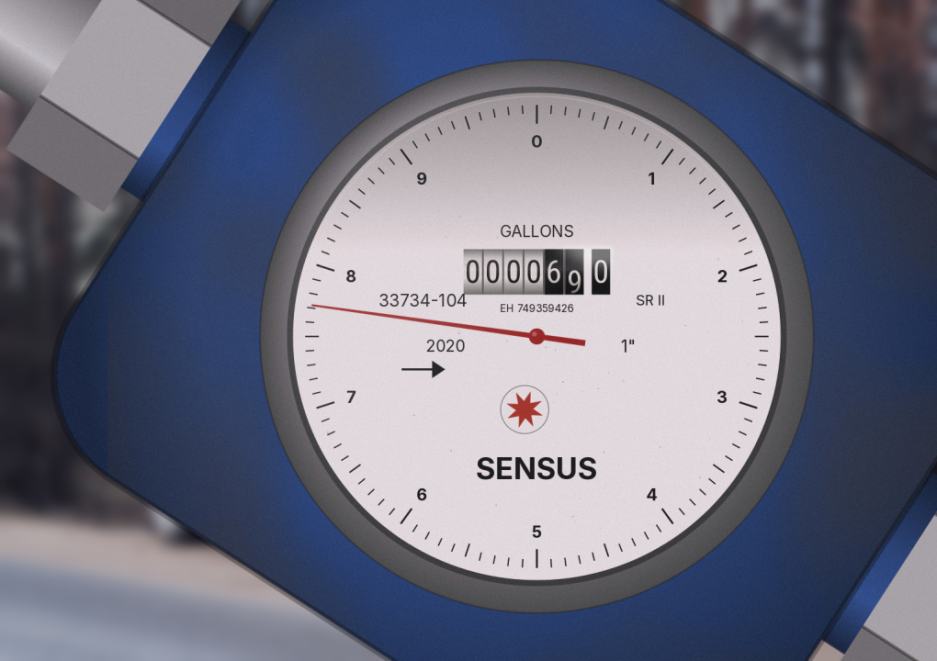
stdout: 687.7
